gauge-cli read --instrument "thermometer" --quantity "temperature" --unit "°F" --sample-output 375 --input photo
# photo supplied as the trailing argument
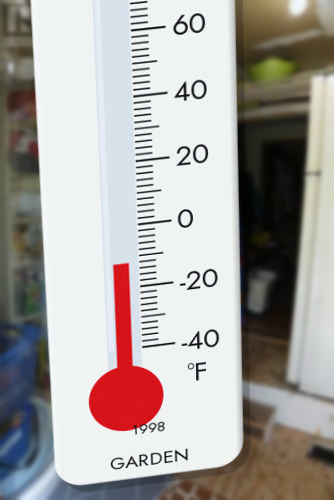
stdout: -12
